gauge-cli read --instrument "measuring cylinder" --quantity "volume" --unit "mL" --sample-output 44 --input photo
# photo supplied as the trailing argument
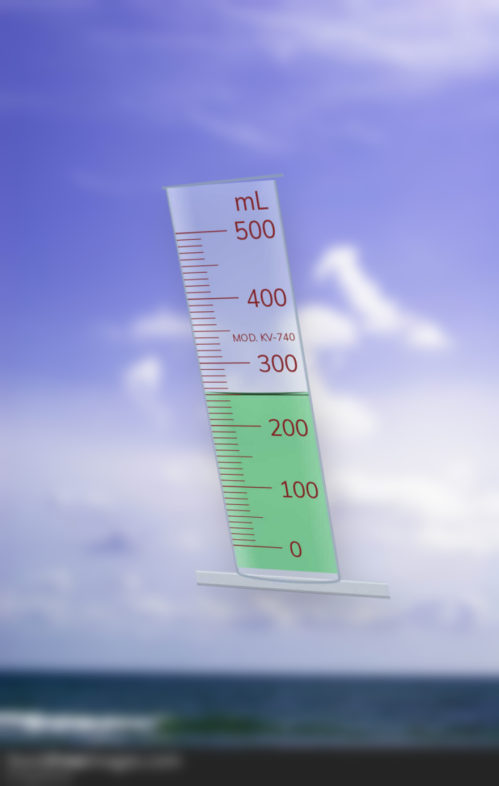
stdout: 250
